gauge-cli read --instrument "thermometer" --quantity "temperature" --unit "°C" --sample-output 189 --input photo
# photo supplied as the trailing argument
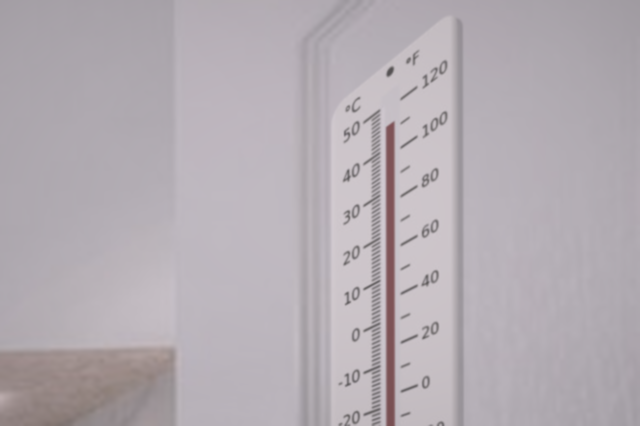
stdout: 45
